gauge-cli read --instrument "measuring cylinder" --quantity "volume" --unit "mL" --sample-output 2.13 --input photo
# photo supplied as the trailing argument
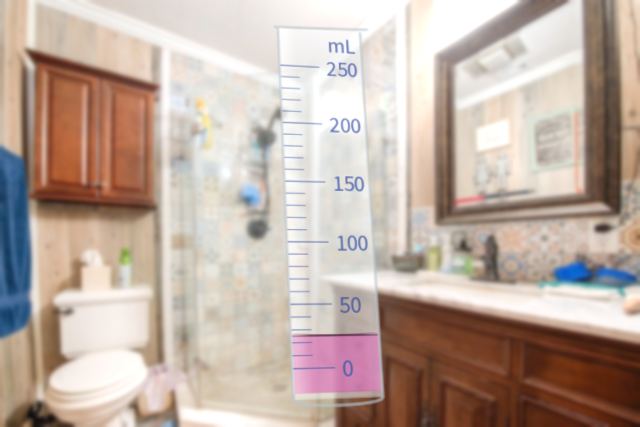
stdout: 25
